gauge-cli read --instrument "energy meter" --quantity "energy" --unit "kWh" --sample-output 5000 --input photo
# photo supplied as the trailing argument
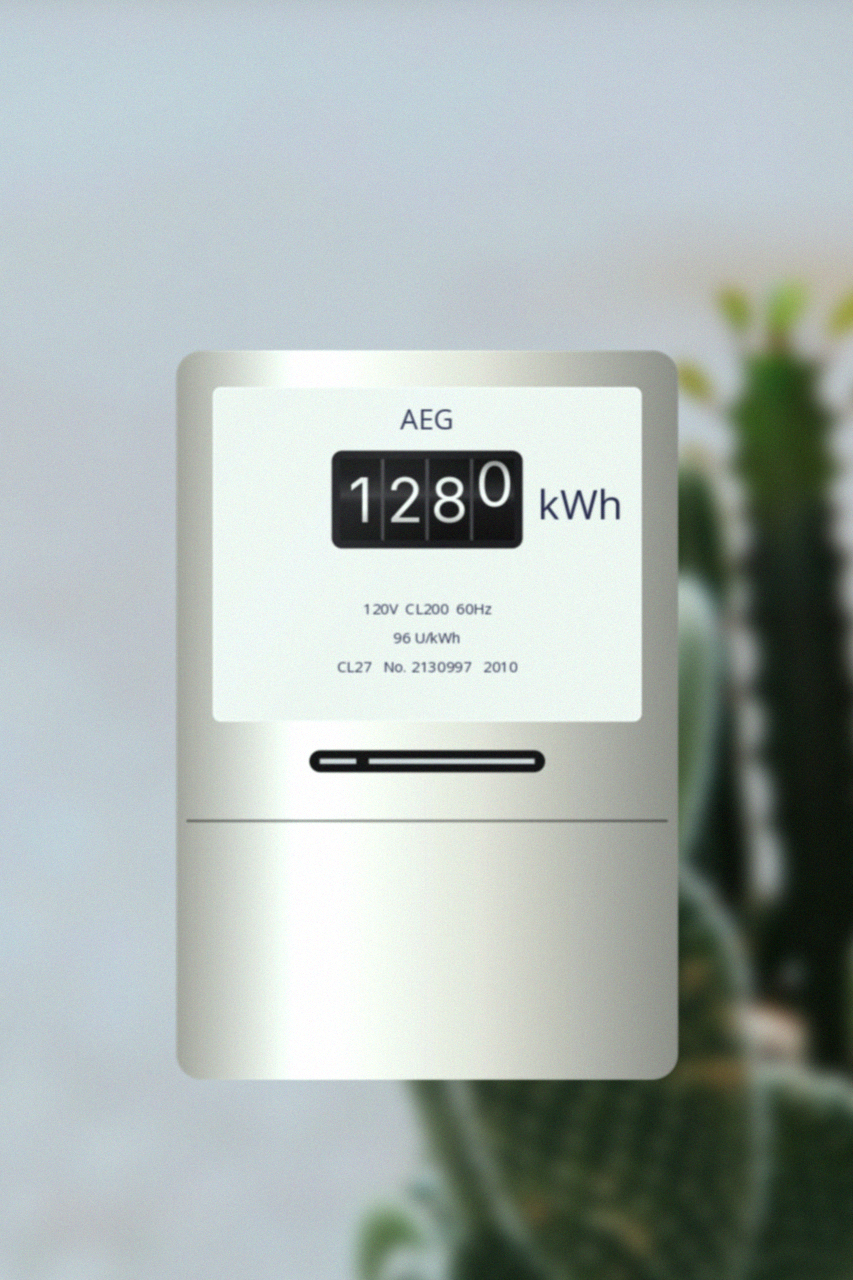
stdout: 1280
